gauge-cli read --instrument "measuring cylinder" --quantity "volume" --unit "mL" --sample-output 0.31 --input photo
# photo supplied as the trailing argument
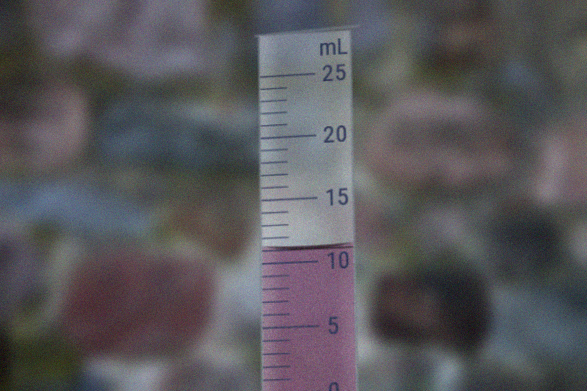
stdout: 11
